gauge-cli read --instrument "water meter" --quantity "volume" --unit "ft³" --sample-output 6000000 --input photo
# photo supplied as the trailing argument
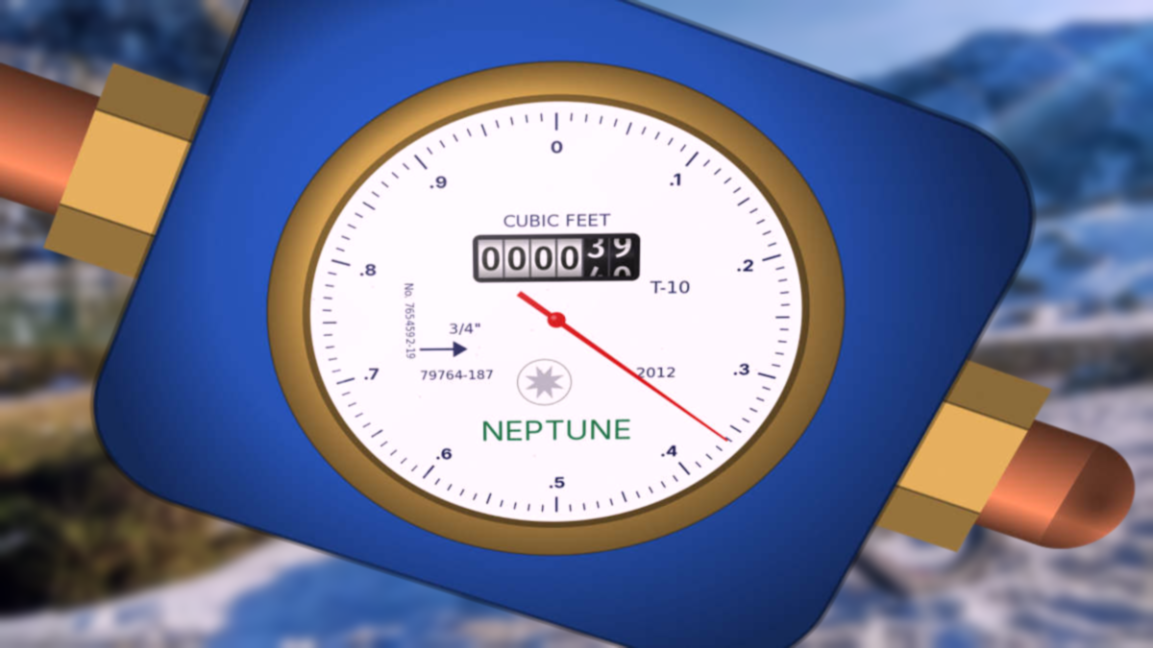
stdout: 39.36
